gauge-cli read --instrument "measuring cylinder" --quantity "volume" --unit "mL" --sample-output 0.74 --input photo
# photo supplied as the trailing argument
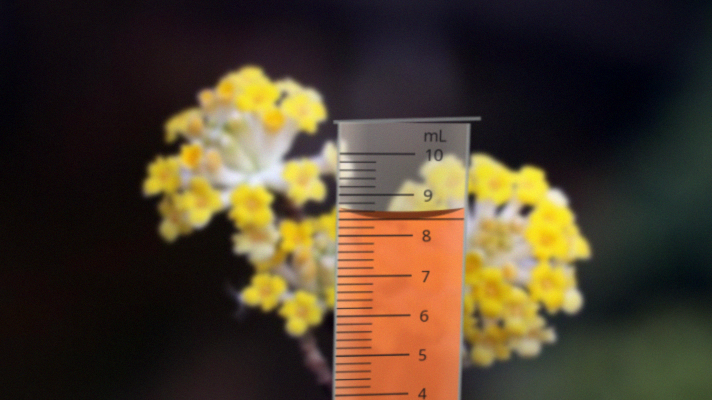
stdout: 8.4
